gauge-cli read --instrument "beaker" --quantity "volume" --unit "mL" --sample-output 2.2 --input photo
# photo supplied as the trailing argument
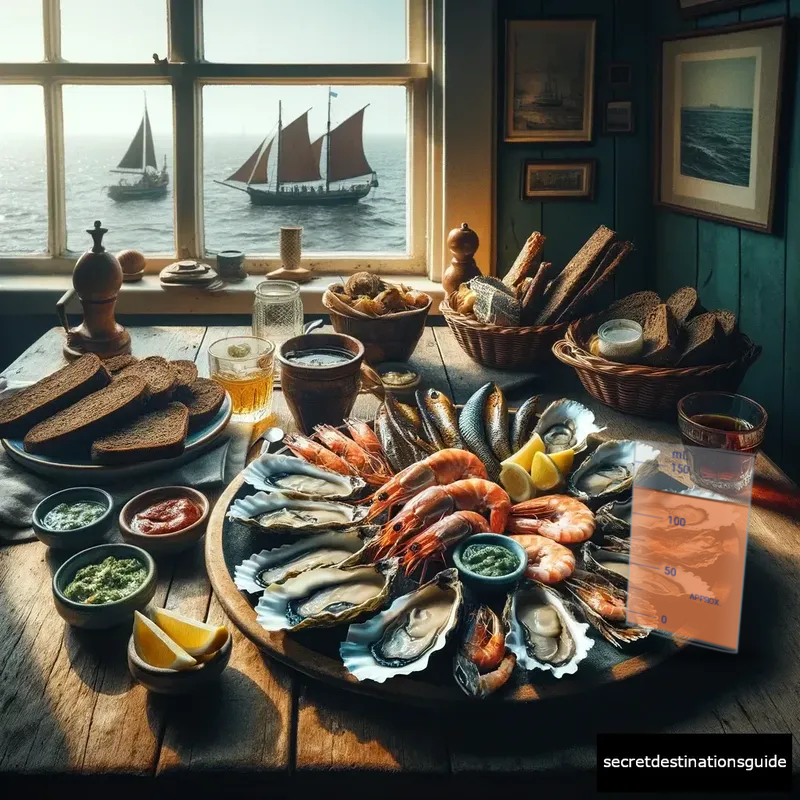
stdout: 125
